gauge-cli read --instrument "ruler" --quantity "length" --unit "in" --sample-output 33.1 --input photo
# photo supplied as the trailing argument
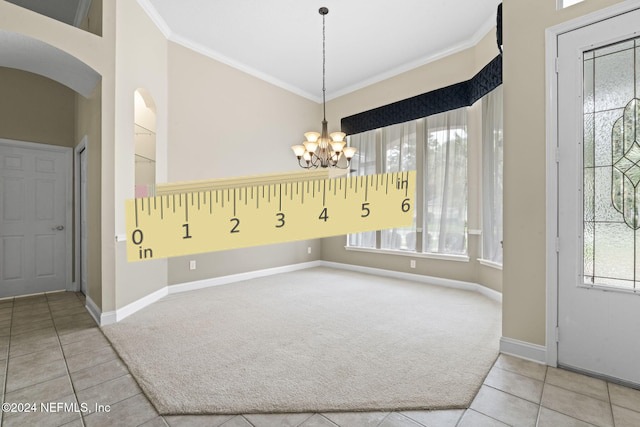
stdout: 4.75
